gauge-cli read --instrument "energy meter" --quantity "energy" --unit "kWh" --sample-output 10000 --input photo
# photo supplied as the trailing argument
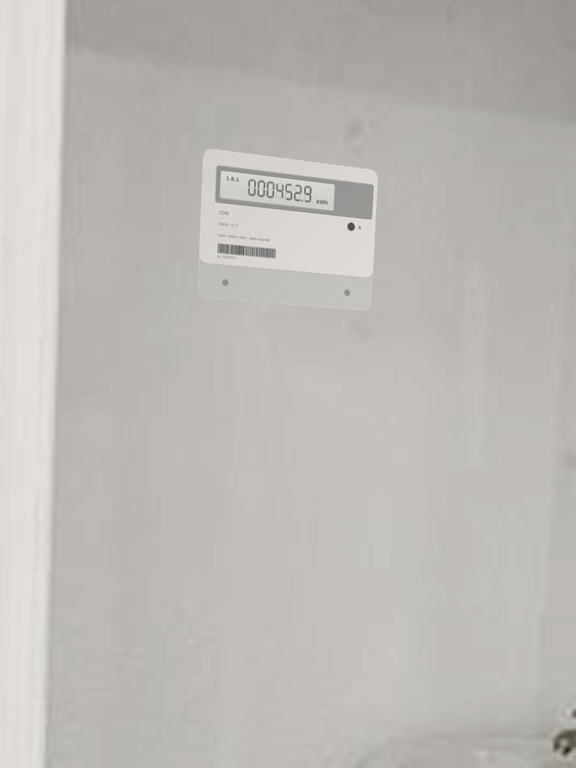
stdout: 452.9
